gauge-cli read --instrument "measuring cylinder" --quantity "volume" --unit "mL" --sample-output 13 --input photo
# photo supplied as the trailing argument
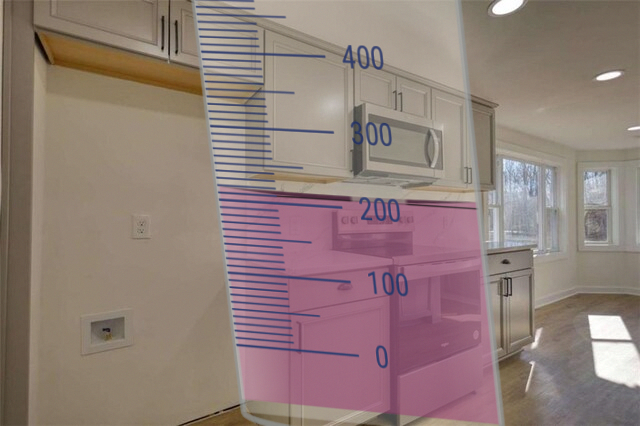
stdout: 210
